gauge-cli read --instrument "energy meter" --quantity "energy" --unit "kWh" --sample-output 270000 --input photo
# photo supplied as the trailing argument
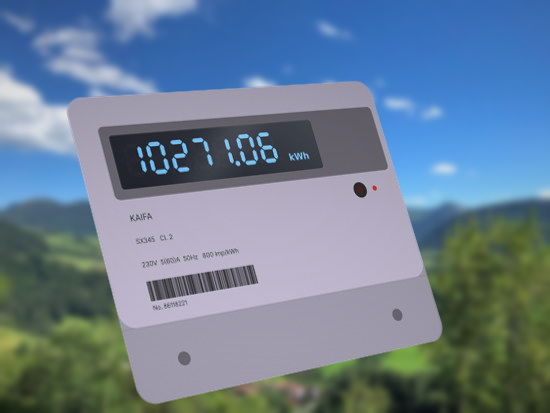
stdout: 10271.06
